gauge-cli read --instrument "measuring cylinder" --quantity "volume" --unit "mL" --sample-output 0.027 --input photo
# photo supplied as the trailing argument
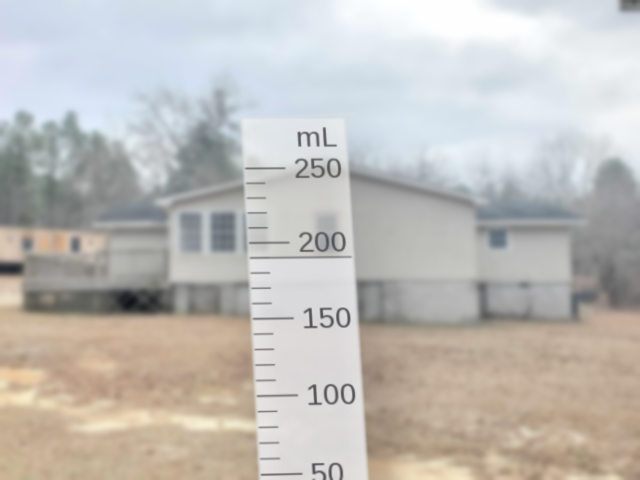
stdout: 190
